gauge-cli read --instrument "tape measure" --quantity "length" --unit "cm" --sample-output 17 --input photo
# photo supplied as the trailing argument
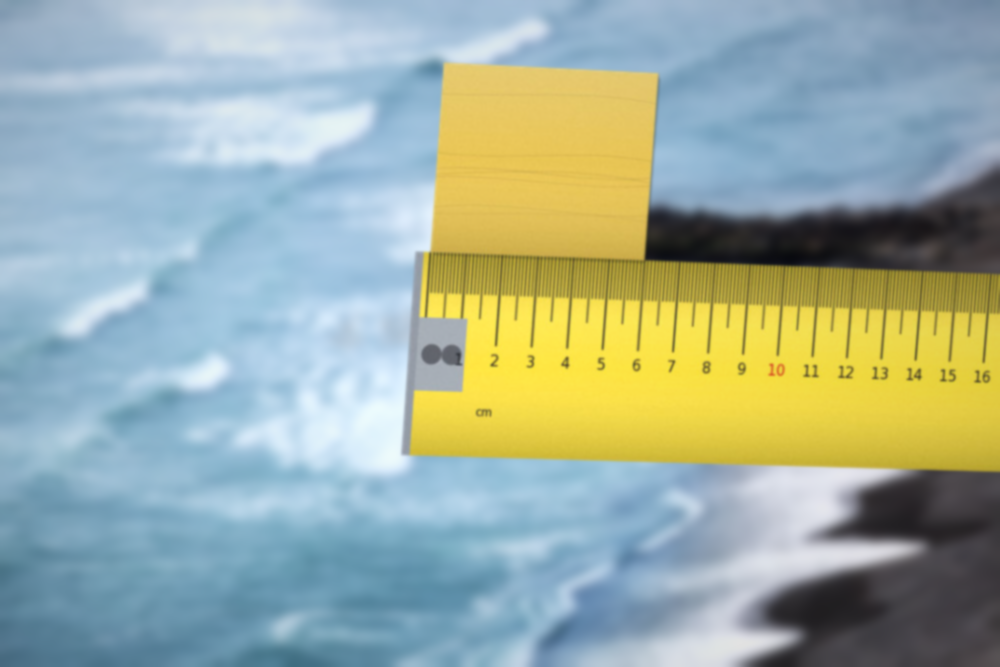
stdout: 6
